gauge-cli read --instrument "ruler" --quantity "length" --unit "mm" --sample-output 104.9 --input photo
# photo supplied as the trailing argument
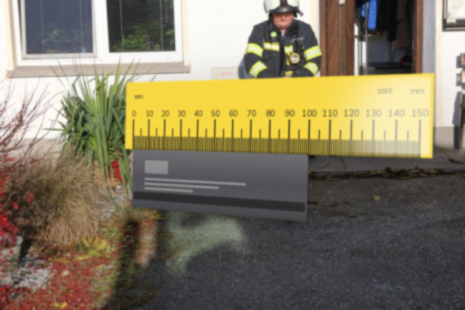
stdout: 100
